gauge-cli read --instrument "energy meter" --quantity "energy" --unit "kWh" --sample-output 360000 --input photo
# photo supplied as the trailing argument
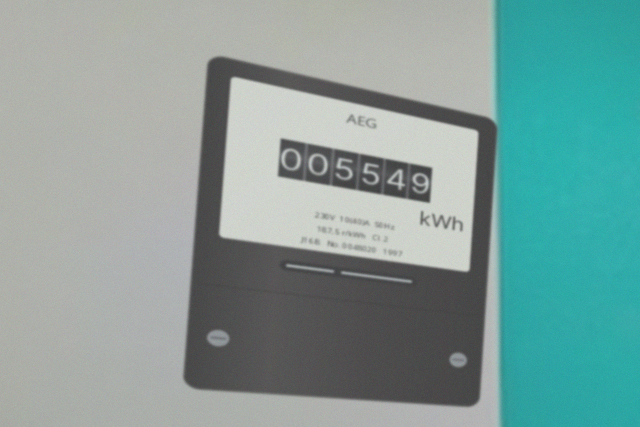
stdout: 5549
